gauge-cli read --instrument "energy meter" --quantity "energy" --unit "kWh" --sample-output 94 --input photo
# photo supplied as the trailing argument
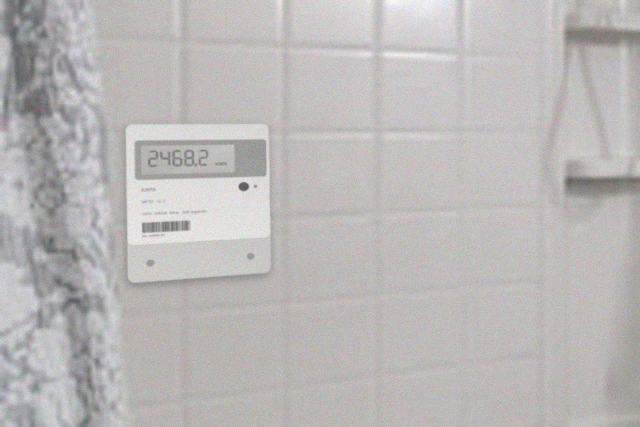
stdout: 2468.2
